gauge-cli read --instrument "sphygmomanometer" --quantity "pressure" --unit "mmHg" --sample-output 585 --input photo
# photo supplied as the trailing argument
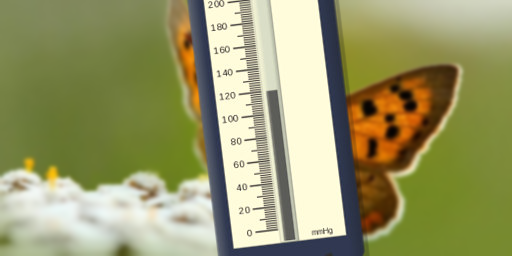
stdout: 120
